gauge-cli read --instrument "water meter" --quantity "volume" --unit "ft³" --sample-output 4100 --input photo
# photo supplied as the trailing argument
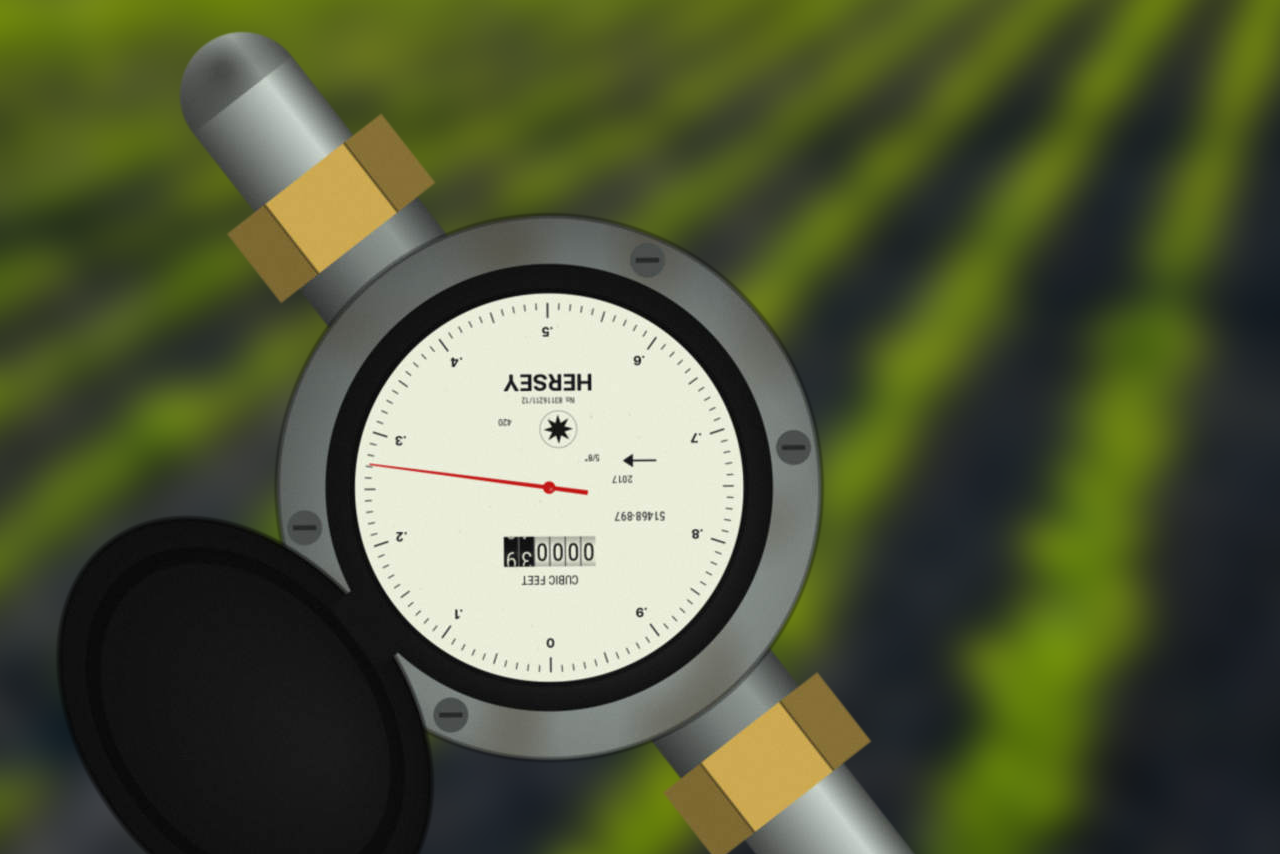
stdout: 39.27
